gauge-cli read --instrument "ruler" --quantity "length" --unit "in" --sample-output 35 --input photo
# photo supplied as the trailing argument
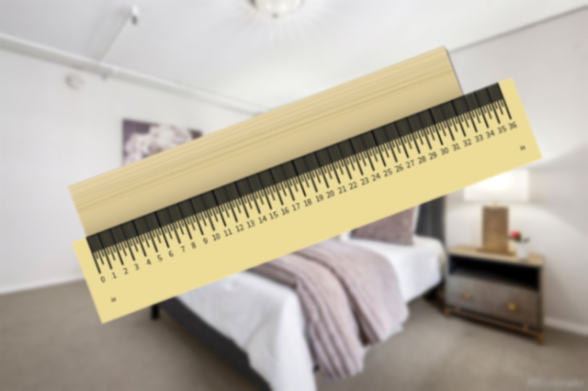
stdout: 33
